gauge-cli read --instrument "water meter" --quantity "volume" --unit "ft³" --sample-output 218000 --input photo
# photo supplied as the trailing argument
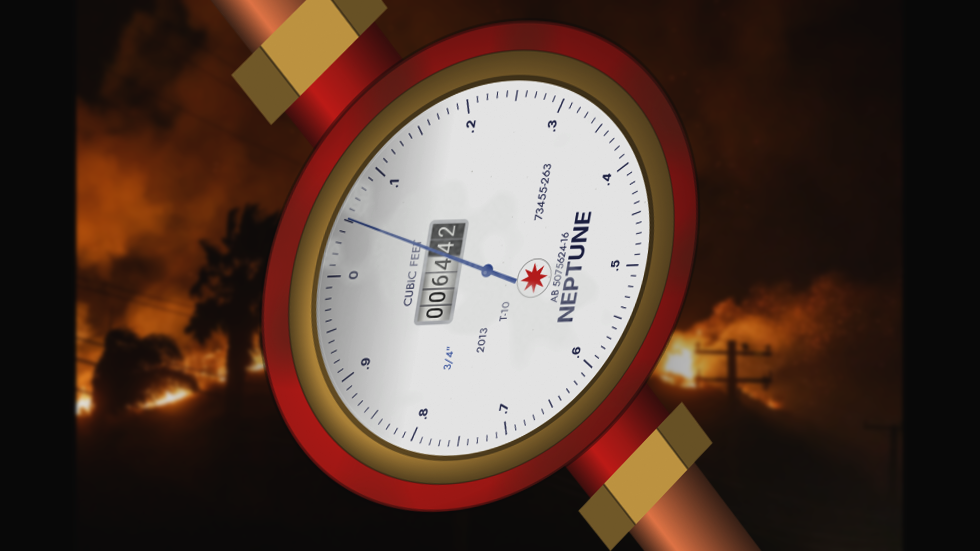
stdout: 6442.05
